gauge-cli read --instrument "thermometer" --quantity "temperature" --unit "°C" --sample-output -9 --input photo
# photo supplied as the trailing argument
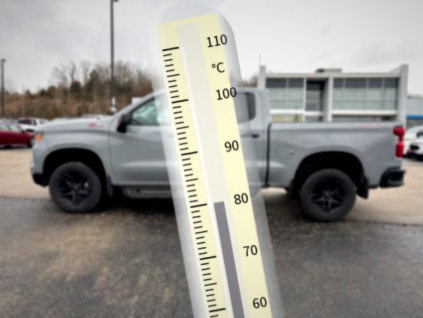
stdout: 80
